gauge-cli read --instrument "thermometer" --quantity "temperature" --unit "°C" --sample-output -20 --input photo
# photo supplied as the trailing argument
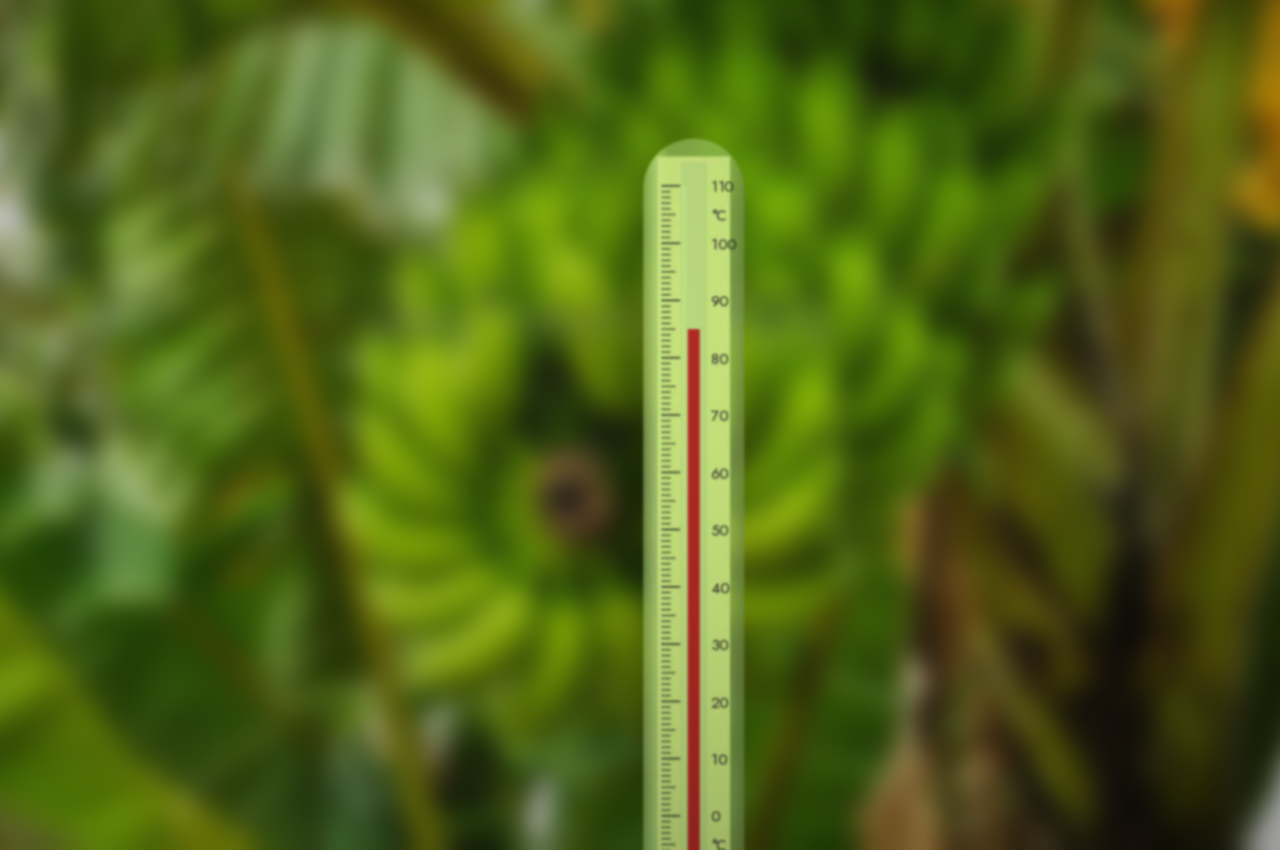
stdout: 85
